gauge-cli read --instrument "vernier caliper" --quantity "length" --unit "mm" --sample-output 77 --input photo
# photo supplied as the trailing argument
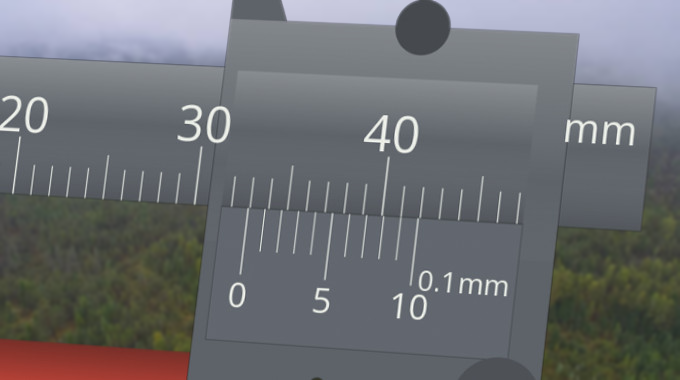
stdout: 32.9
